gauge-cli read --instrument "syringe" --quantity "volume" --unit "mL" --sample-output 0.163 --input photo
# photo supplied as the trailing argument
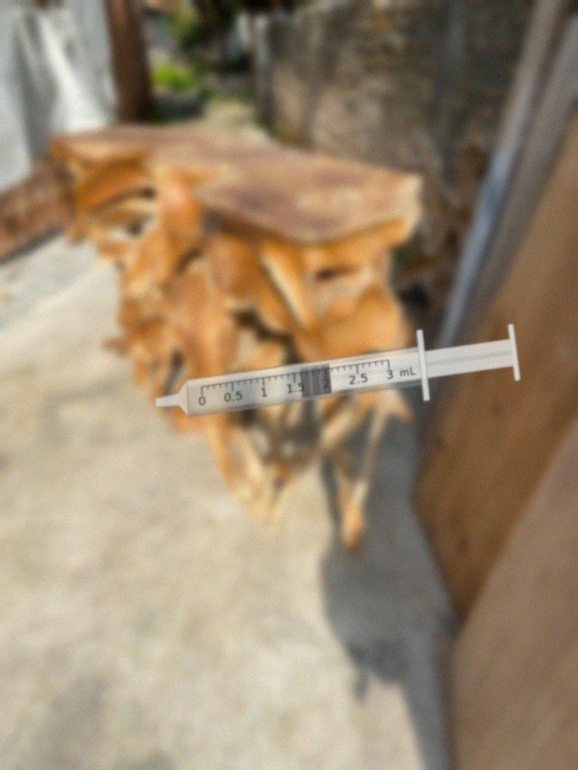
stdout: 1.6
